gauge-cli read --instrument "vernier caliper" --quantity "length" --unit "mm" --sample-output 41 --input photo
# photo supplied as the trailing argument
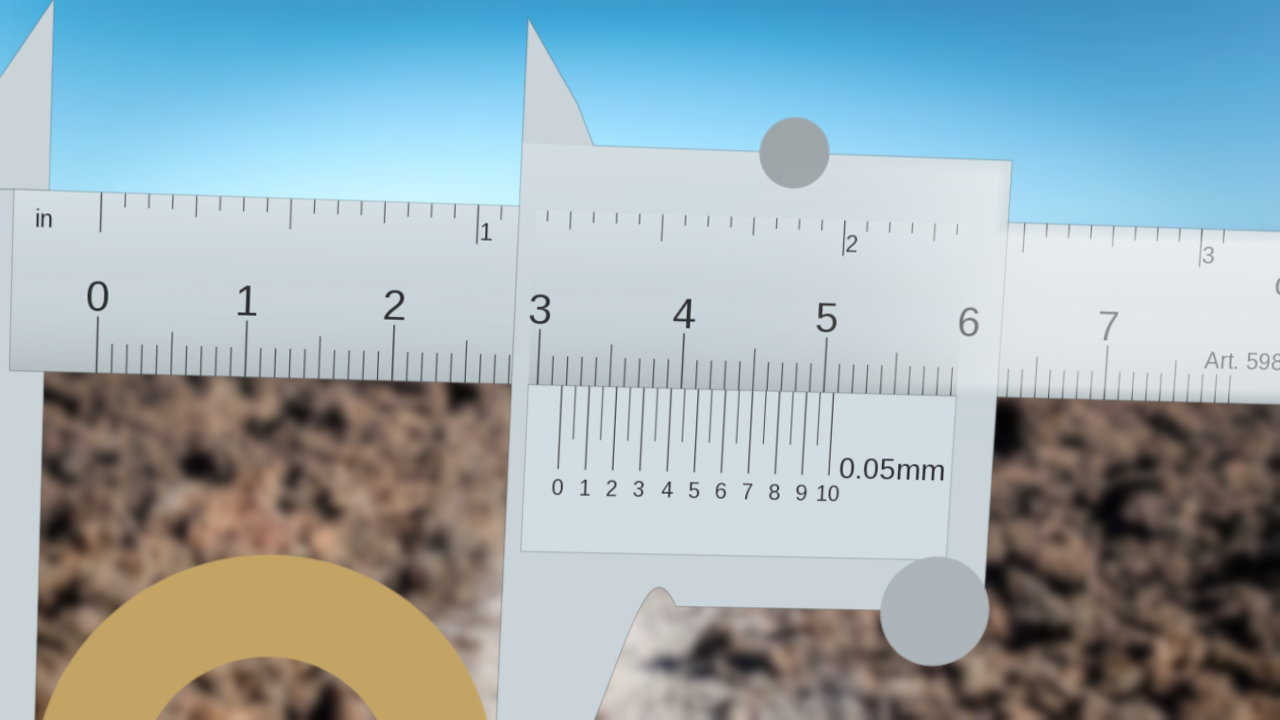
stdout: 31.7
